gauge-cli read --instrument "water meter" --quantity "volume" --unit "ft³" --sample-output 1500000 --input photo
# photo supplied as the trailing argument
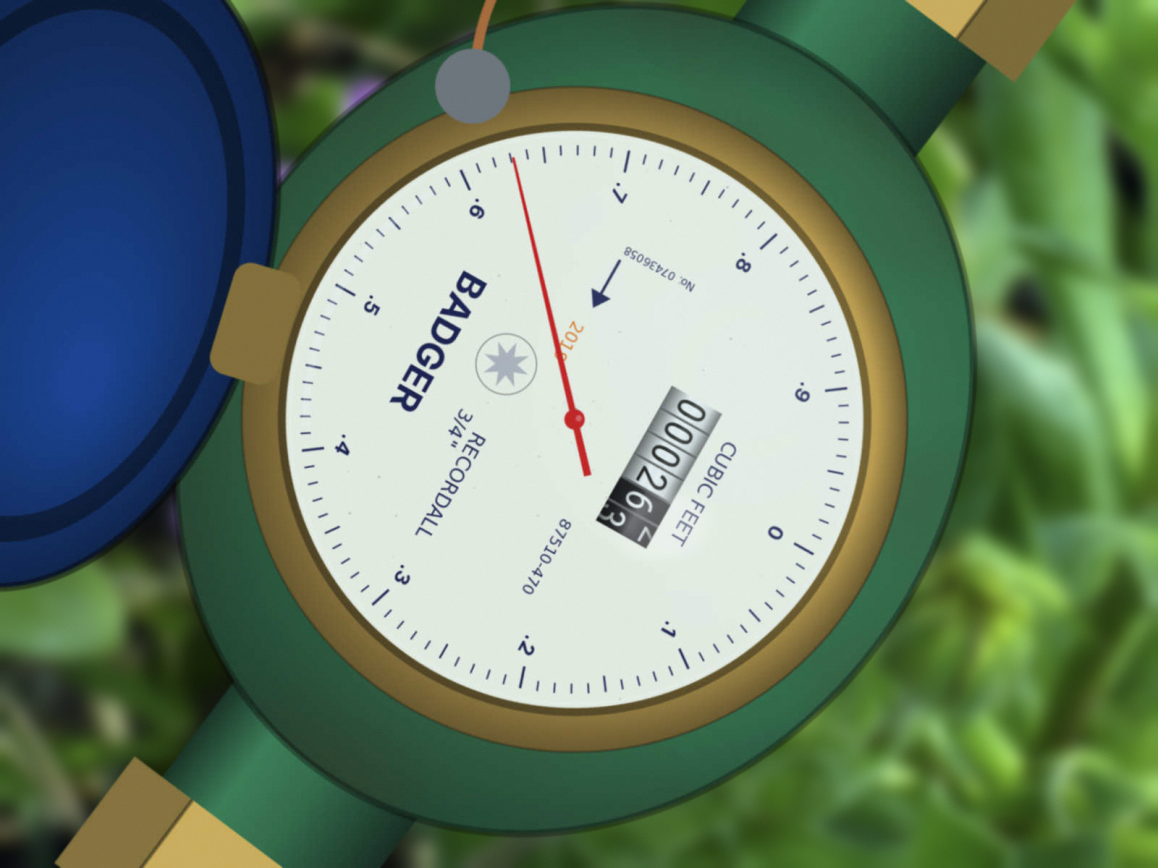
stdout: 262.63
